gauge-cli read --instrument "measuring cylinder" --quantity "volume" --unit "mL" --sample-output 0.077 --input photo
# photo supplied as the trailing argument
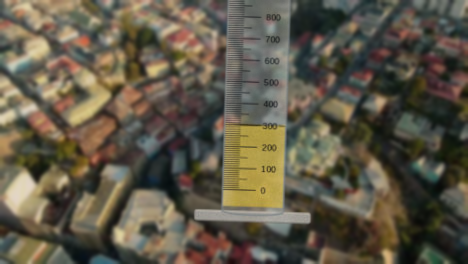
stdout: 300
